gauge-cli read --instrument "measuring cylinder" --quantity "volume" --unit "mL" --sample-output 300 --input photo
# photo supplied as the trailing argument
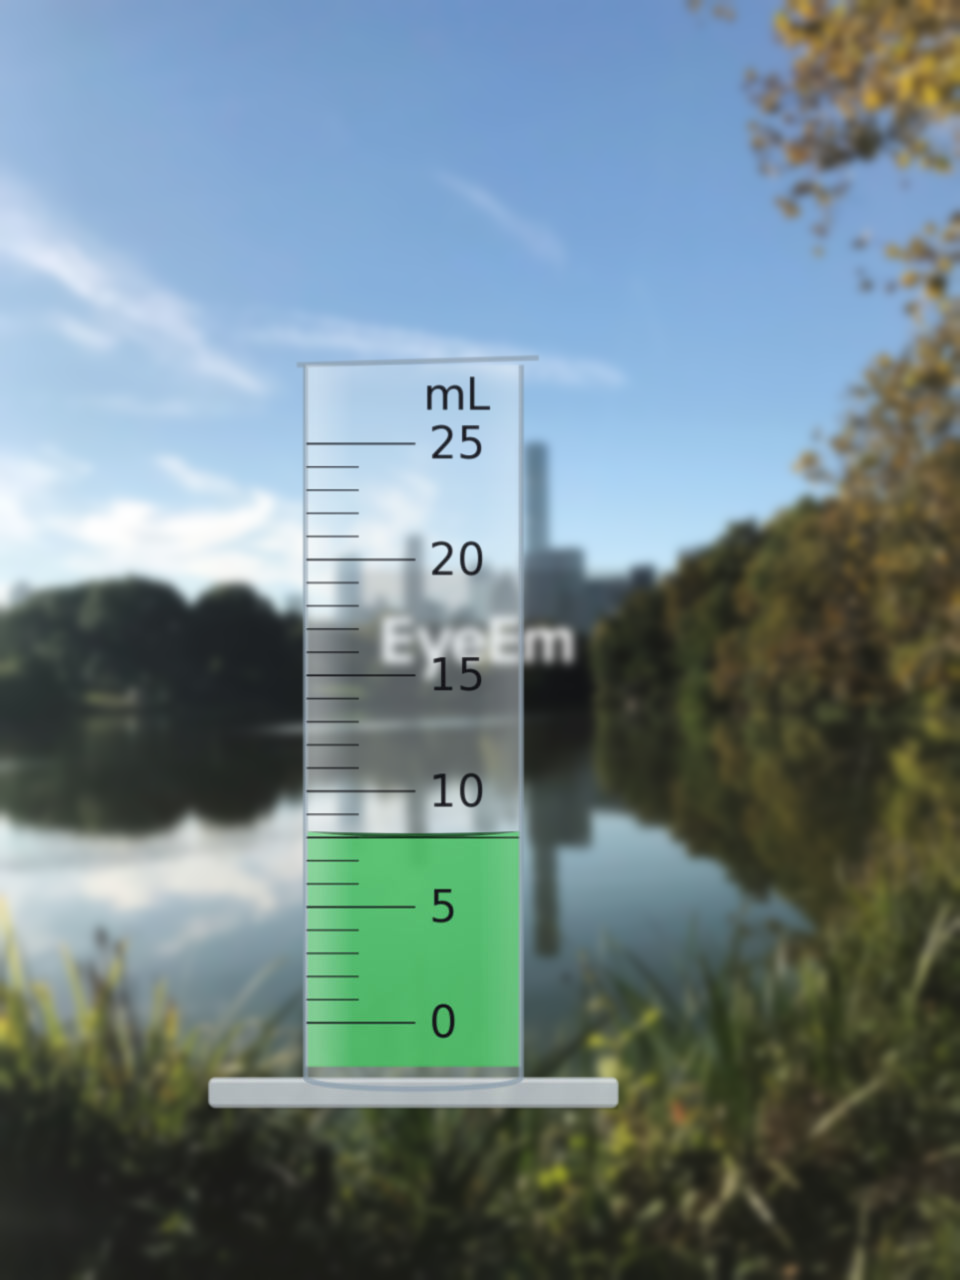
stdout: 8
